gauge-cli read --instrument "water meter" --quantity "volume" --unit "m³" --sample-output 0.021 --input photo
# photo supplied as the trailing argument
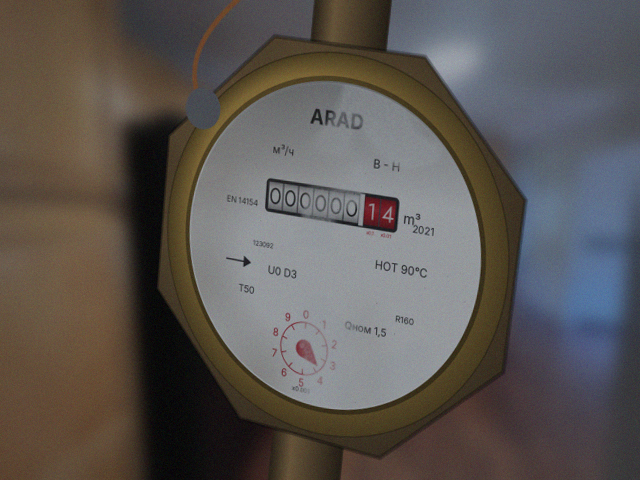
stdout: 0.143
